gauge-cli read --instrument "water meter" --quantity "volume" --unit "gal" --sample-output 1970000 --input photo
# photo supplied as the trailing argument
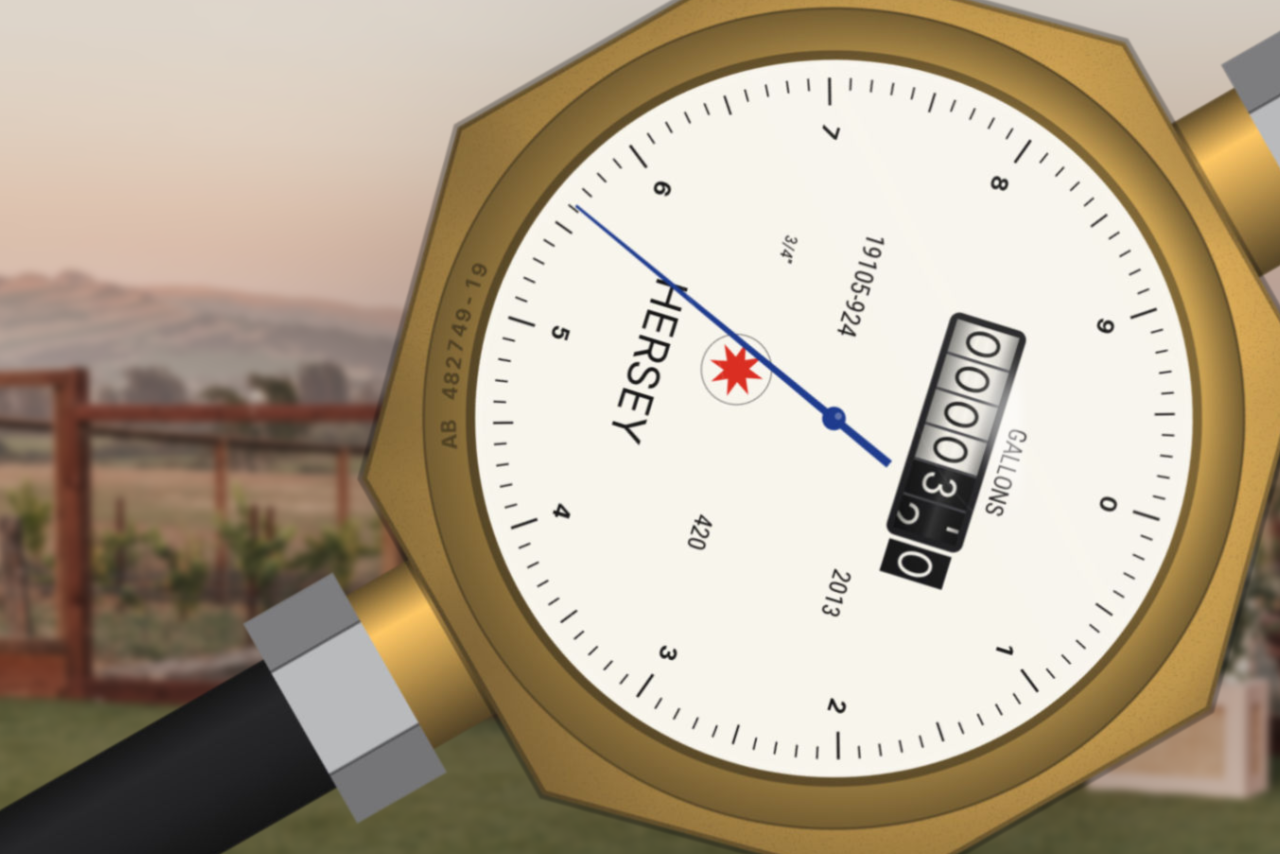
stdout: 315.6
